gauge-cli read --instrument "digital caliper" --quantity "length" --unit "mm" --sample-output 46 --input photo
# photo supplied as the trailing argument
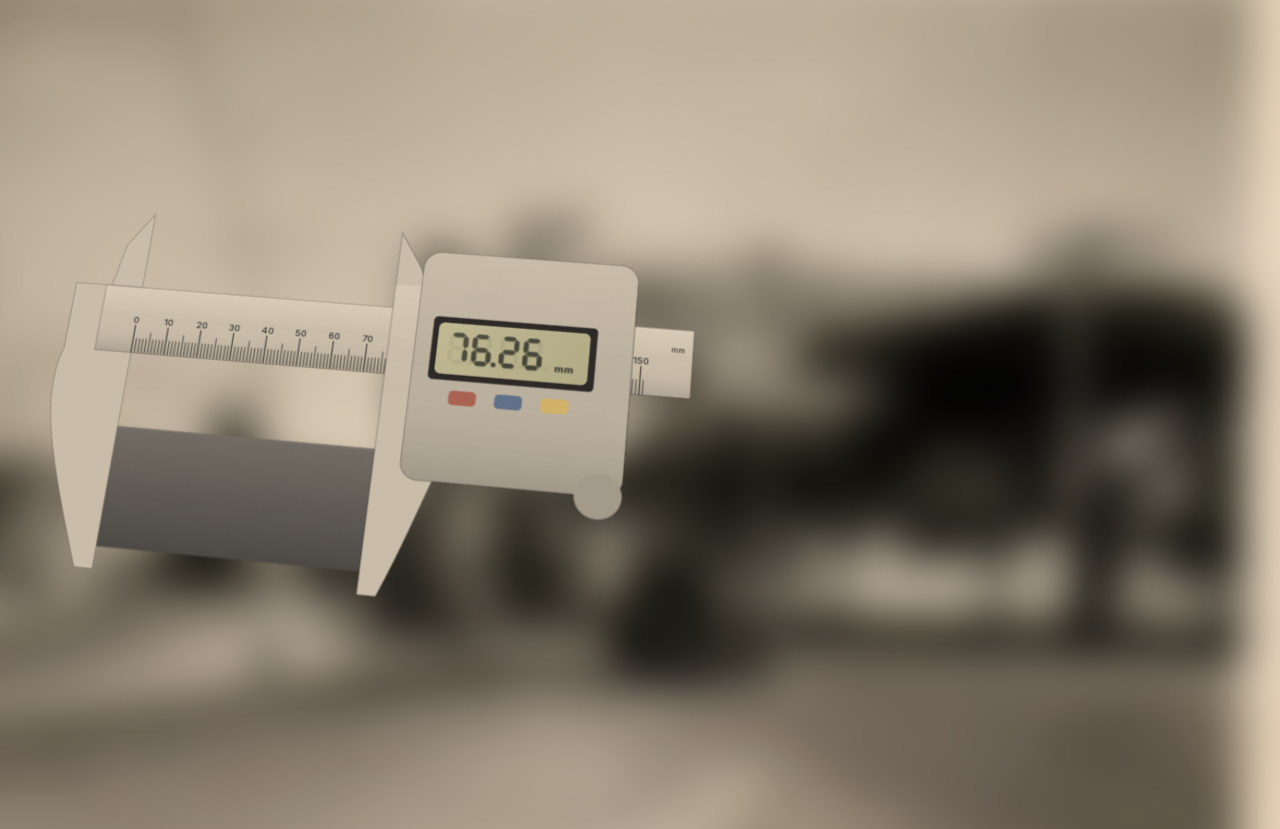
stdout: 76.26
